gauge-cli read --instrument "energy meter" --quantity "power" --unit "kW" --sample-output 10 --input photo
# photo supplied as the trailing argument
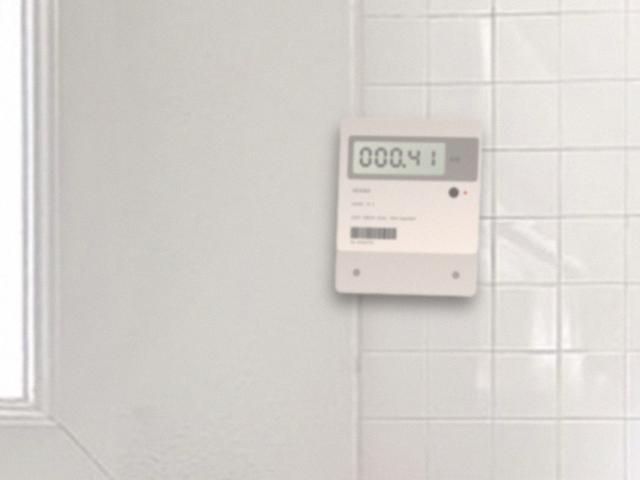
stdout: 0.41
